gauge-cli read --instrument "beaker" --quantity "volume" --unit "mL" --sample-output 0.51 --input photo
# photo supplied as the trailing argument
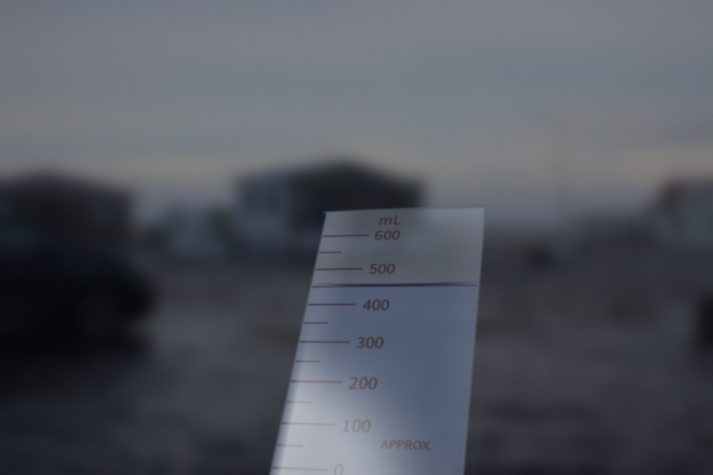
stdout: 450
